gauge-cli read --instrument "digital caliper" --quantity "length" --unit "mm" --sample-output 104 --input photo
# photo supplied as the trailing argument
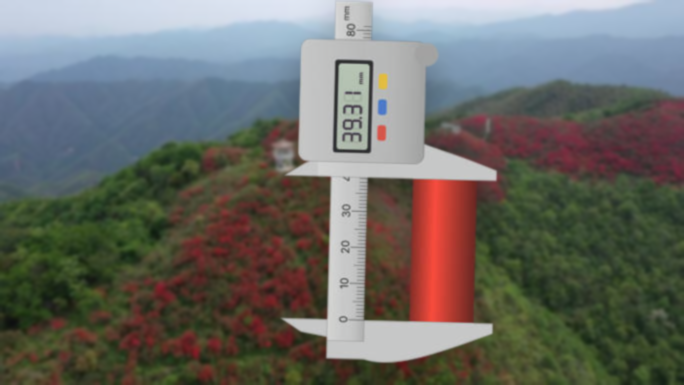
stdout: 39.31
